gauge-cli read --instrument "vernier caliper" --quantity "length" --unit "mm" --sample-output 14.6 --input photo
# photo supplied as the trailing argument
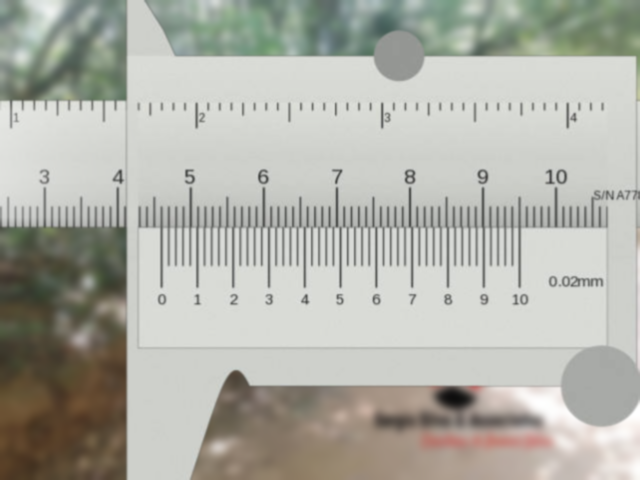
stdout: 46.0
